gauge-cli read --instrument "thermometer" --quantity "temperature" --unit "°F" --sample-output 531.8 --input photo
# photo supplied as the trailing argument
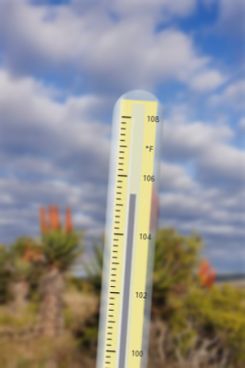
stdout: 105.4
